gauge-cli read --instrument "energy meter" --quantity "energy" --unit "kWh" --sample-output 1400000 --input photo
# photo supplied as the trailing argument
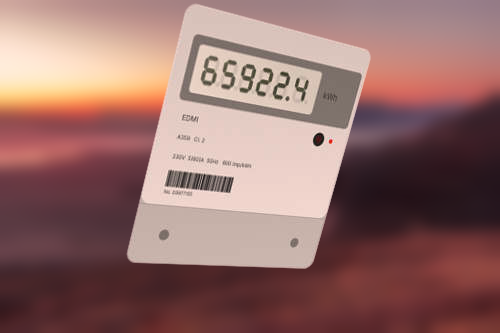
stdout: 65922.4
